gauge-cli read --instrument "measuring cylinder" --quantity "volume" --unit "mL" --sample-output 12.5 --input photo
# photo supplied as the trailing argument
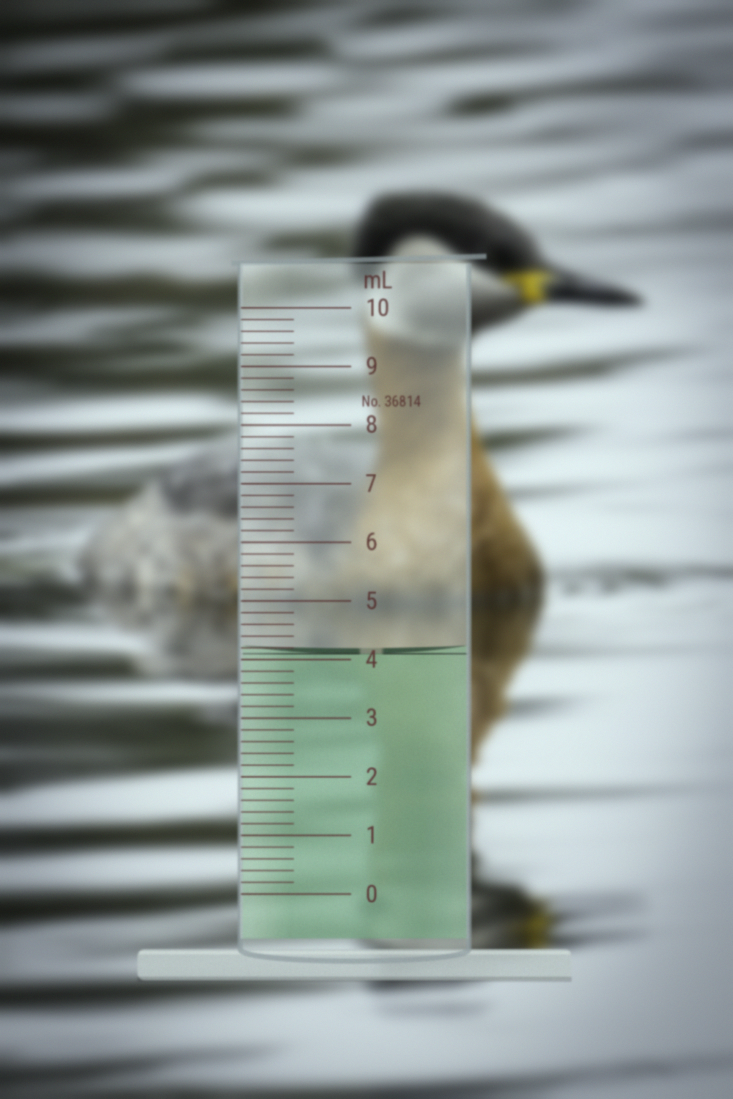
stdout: 4.1
